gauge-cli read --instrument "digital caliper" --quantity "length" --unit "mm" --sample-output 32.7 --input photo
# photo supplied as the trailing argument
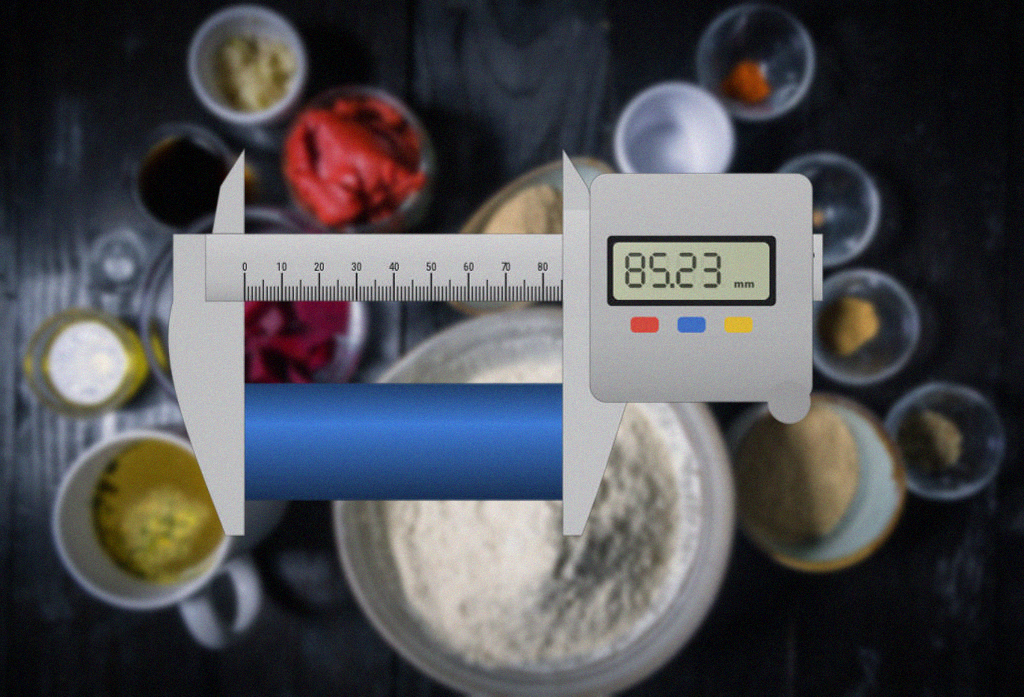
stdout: 85.23
